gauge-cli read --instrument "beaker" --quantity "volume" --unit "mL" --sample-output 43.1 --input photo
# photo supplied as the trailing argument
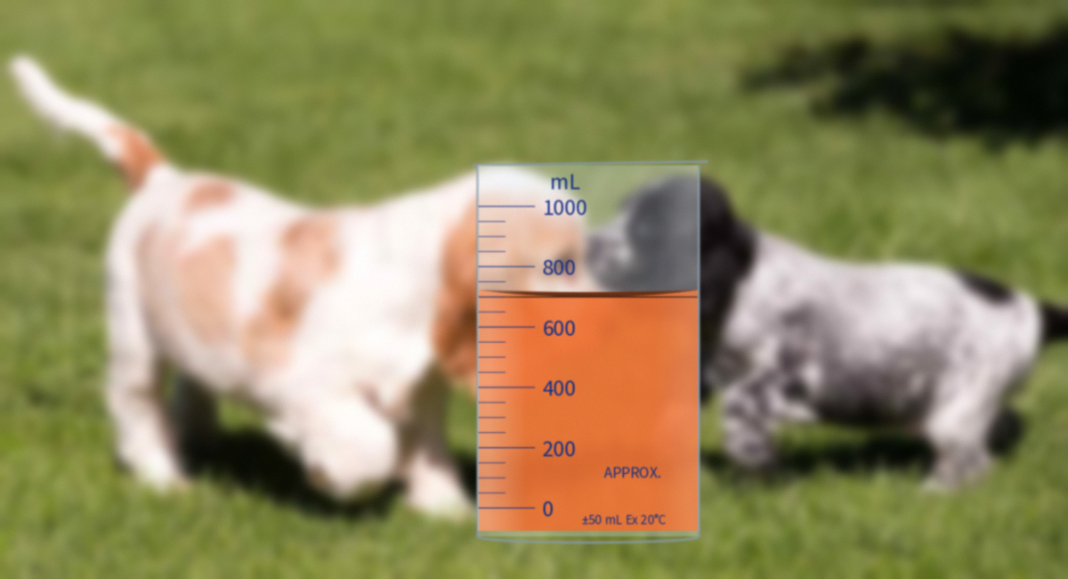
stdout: 700
